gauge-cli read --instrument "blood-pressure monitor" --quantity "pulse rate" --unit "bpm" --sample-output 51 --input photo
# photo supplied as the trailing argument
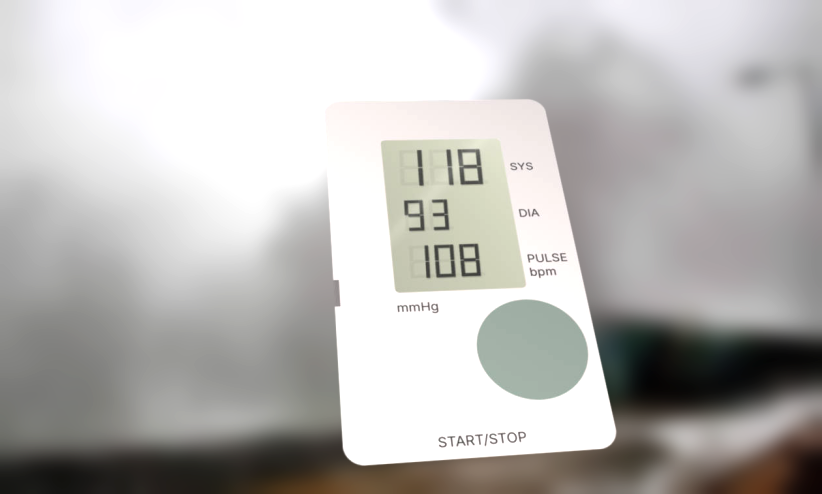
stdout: 108
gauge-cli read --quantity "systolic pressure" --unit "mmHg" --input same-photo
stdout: 118
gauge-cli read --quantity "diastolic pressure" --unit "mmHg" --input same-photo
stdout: 93
